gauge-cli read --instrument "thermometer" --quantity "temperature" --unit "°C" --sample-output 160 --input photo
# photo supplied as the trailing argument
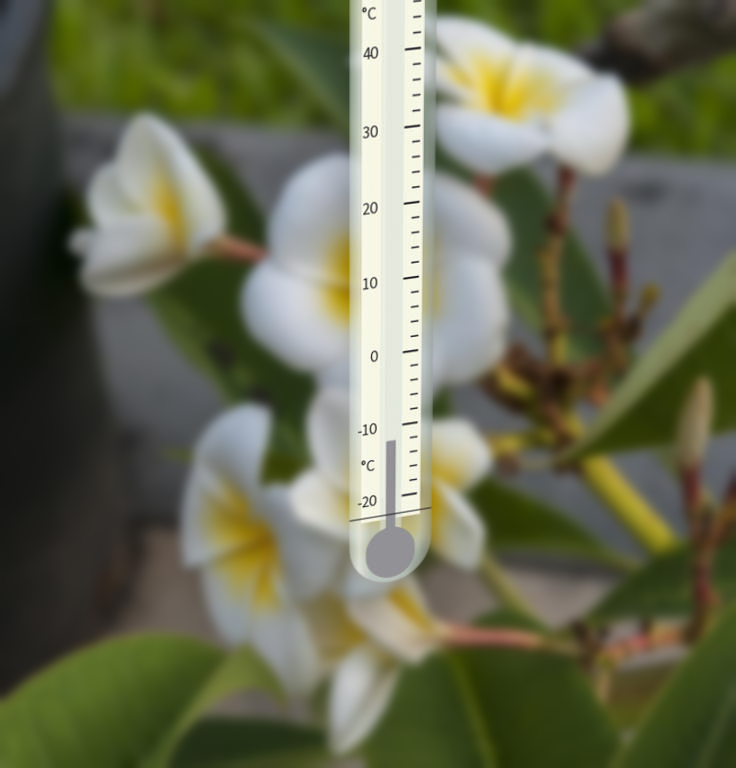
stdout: -12
